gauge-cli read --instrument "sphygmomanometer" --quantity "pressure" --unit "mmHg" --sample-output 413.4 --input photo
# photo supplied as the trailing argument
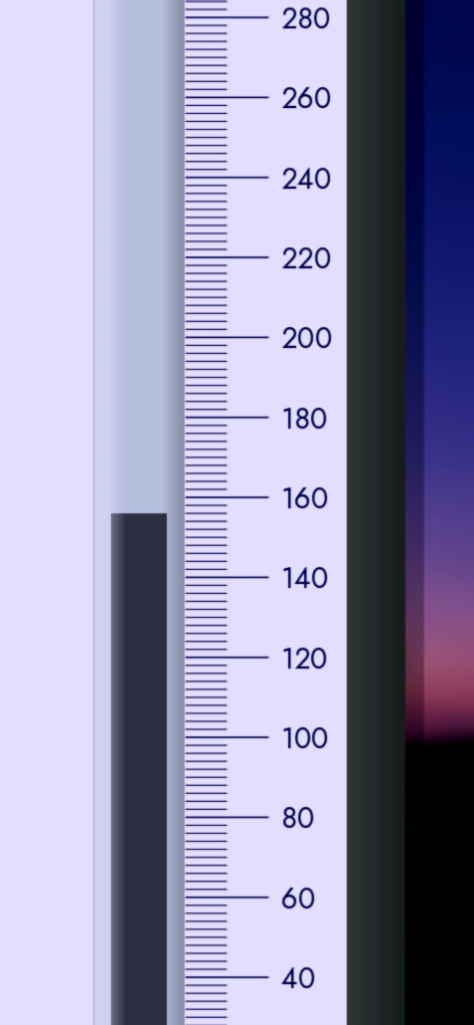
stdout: 156
